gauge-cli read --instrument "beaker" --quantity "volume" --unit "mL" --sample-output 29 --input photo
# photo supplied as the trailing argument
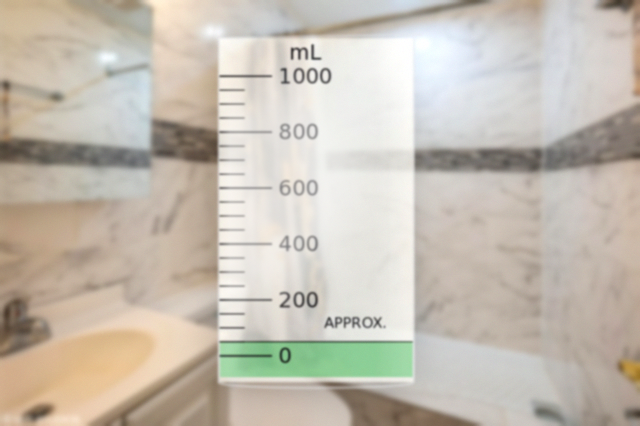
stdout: 50
